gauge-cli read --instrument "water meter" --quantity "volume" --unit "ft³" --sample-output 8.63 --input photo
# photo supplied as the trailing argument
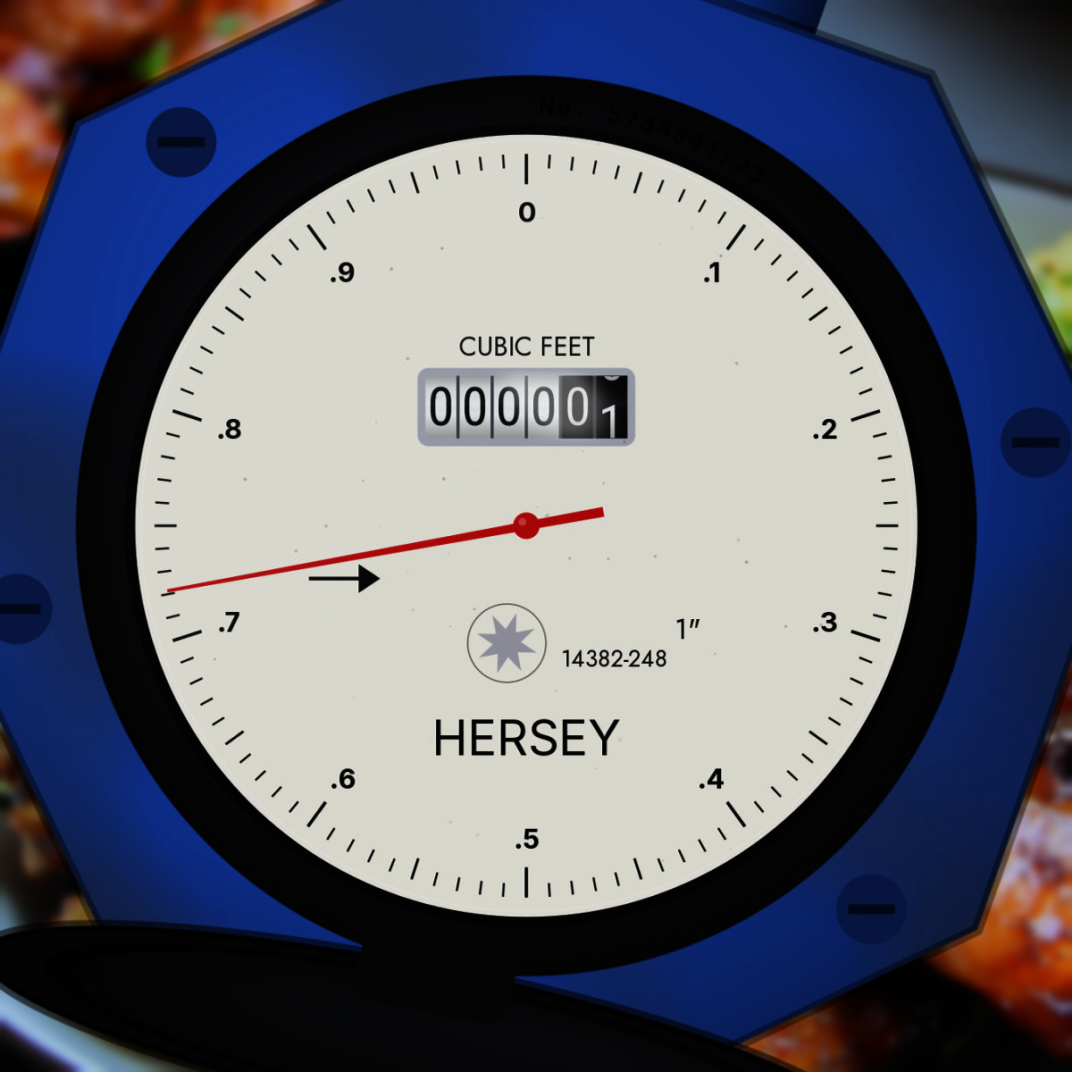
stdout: 0.72
